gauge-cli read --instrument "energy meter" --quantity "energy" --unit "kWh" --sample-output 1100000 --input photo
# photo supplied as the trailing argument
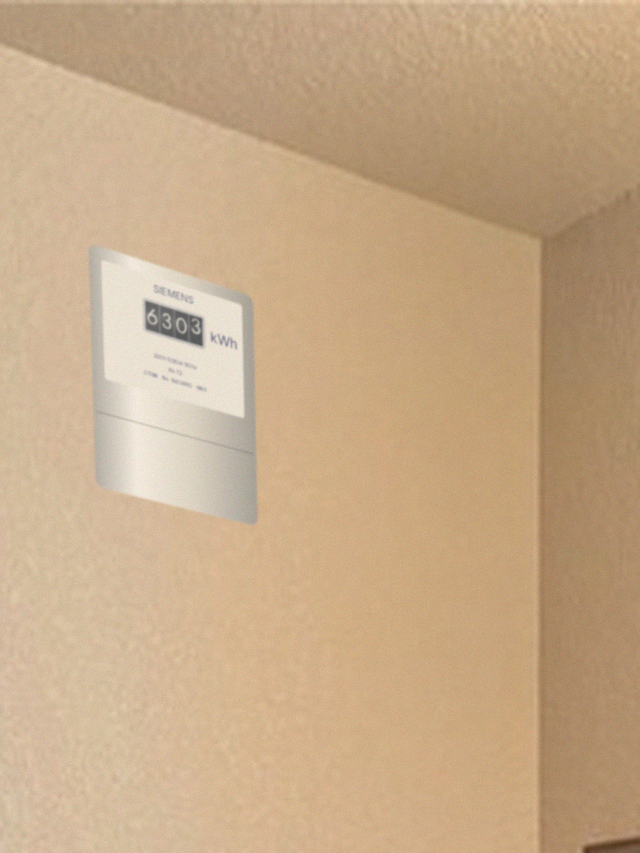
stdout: 6303
